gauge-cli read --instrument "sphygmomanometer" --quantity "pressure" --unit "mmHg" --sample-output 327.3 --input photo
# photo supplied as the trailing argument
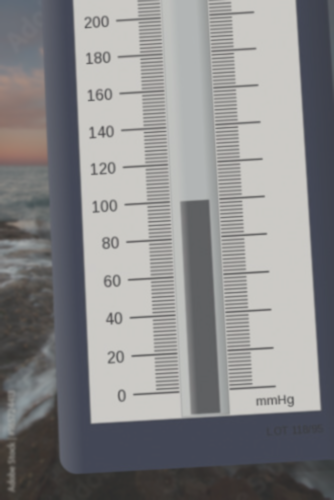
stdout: 100
